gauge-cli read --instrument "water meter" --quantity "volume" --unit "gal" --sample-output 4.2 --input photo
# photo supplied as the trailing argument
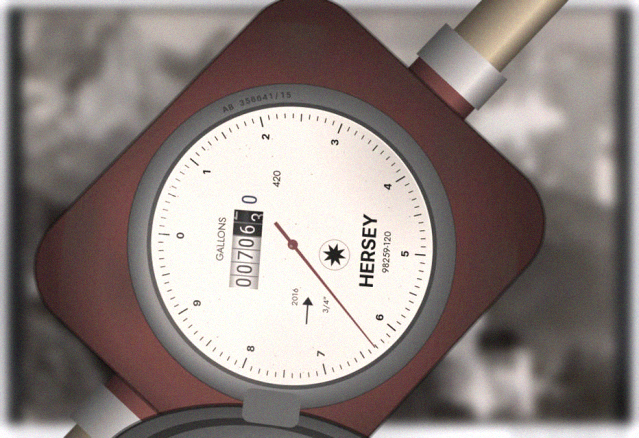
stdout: 70626.3
